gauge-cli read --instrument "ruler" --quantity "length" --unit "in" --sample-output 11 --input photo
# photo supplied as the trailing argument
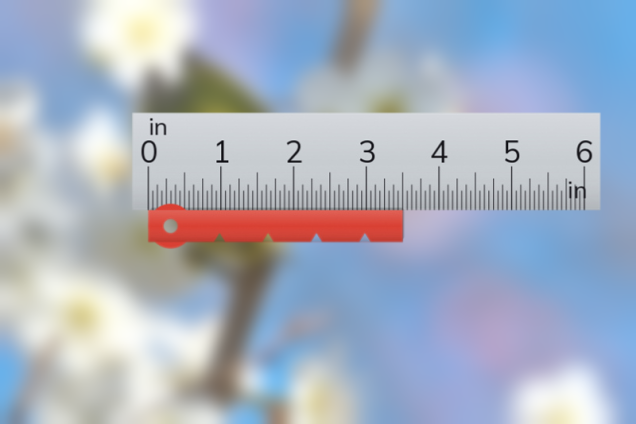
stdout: 3.5
